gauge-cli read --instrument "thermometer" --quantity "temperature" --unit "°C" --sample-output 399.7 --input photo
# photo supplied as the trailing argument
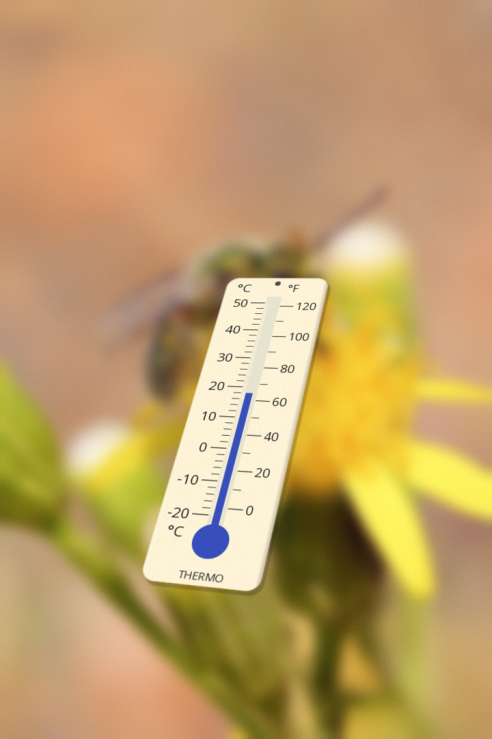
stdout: 18
